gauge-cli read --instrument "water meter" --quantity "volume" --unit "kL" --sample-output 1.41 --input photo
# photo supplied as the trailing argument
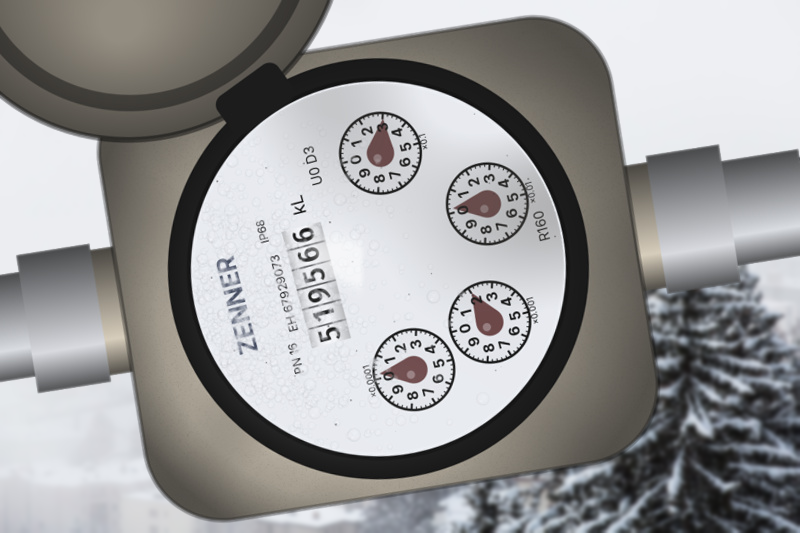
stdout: 519566.3020
